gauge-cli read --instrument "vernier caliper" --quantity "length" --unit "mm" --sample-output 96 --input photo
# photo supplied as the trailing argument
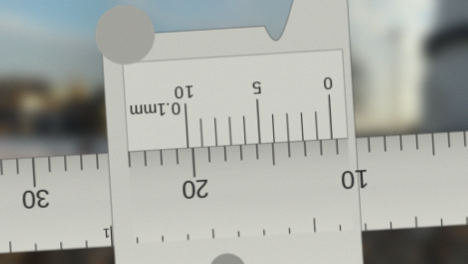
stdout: 11.3
